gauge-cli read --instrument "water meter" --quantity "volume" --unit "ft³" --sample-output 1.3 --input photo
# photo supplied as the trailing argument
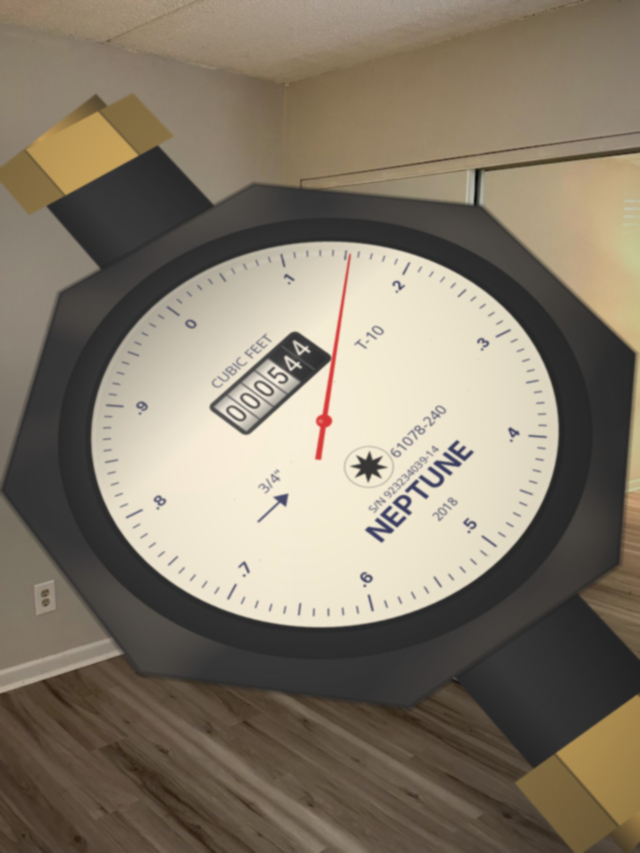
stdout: 544.15
